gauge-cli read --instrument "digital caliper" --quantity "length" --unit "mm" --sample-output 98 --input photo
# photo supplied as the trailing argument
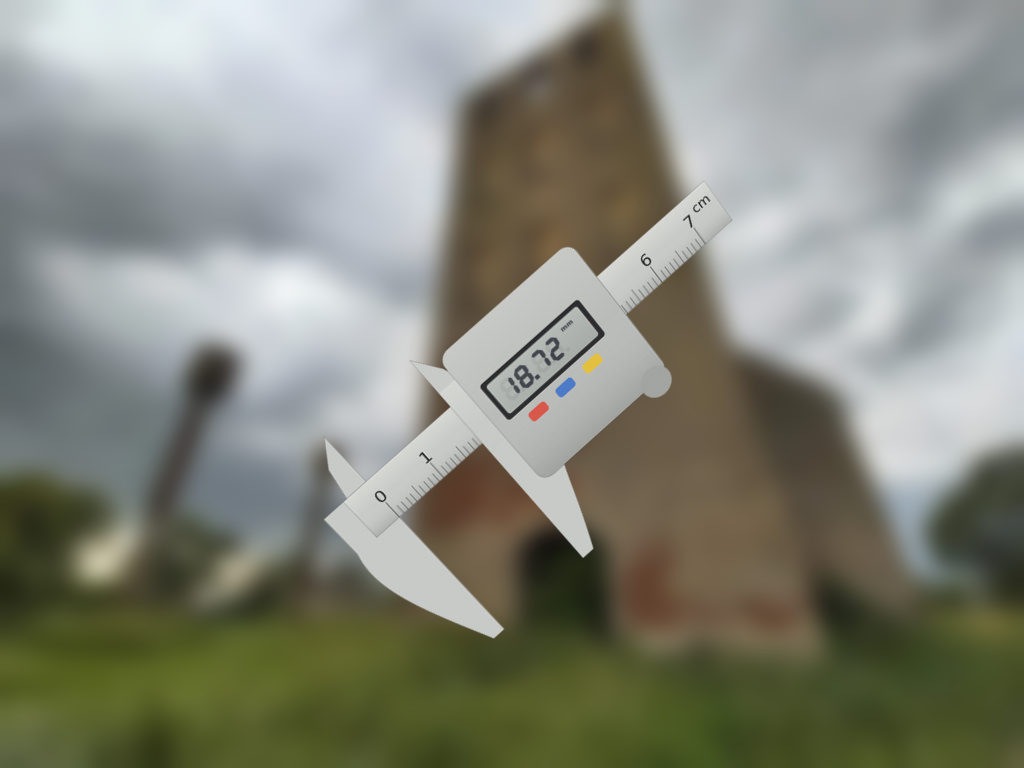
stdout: 18.72
